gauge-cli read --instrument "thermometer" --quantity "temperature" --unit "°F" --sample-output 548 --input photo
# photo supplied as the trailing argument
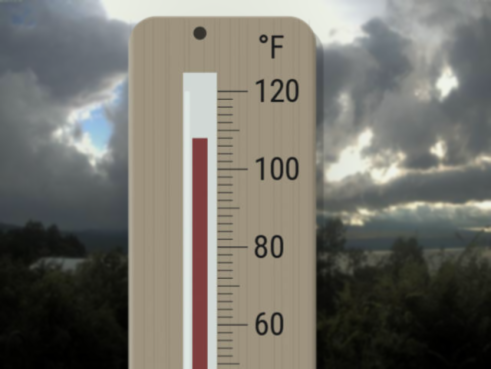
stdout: 108
